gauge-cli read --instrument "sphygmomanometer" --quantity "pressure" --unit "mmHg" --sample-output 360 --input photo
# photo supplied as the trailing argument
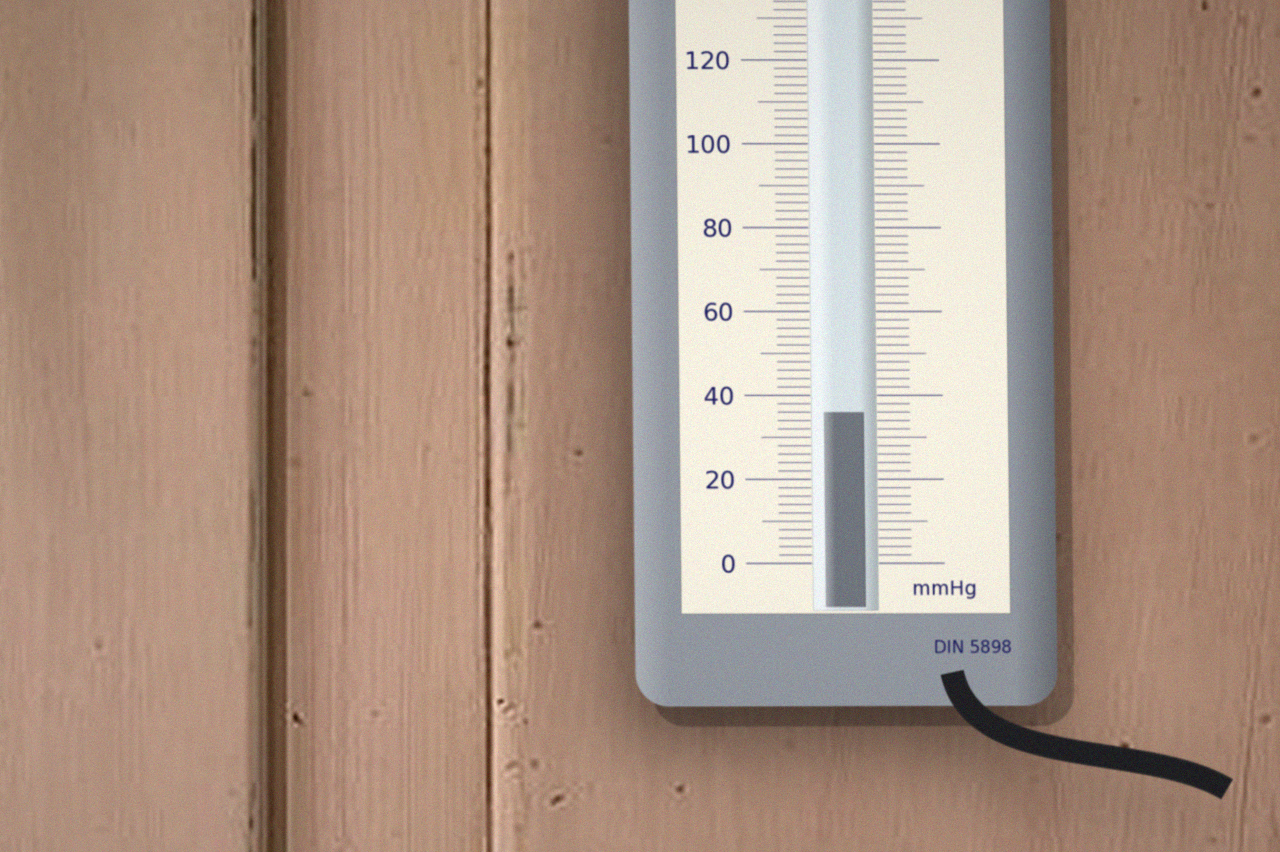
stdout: 36
